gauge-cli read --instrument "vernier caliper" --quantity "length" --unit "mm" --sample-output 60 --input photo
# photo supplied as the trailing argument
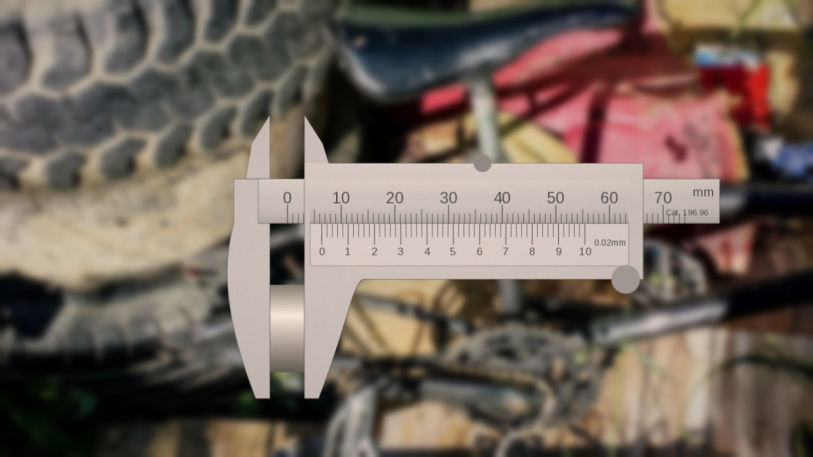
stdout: 6.4
